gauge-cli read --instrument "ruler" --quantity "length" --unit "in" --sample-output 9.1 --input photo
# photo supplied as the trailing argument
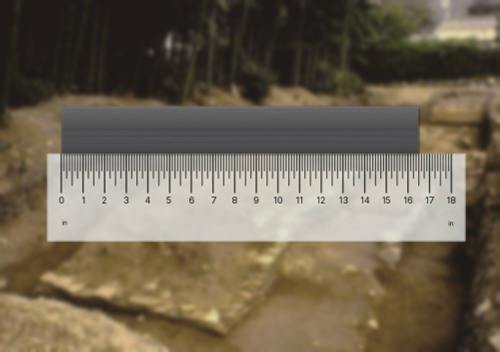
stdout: 16.5
